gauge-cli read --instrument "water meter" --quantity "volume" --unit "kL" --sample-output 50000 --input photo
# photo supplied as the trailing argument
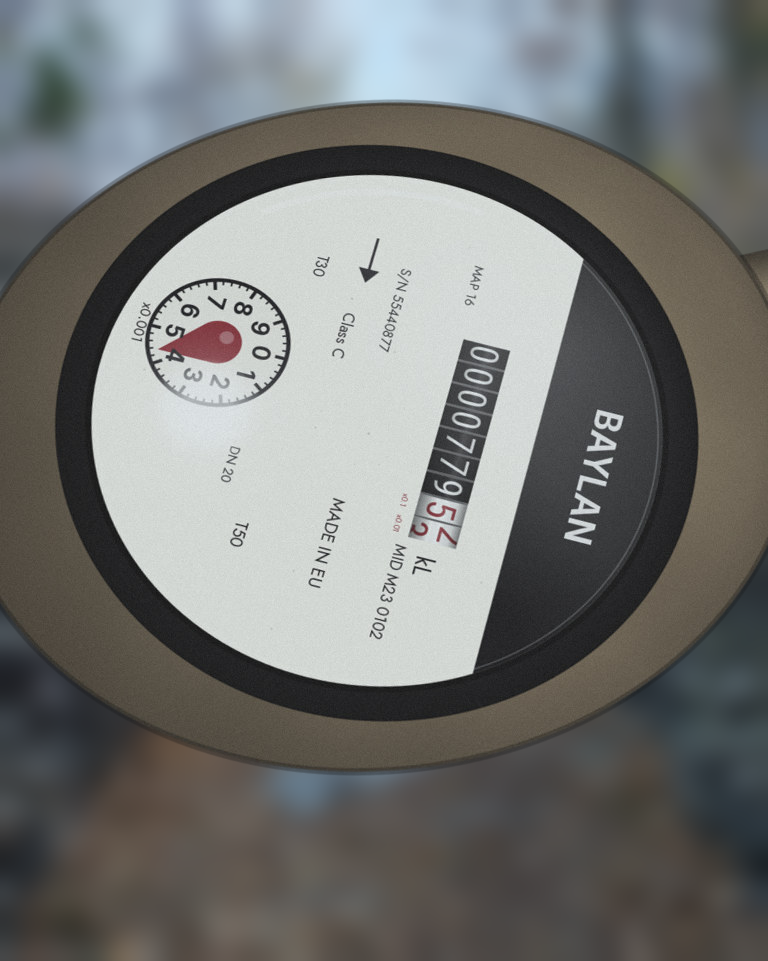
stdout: 779.524
